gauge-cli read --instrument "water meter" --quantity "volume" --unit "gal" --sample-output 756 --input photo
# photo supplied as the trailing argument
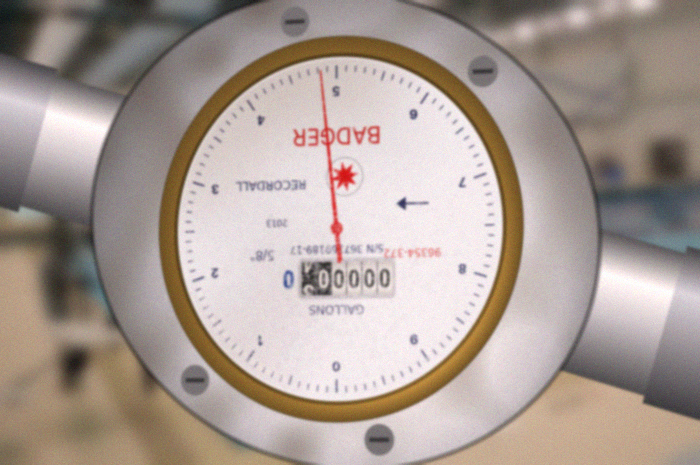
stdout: 34.8
